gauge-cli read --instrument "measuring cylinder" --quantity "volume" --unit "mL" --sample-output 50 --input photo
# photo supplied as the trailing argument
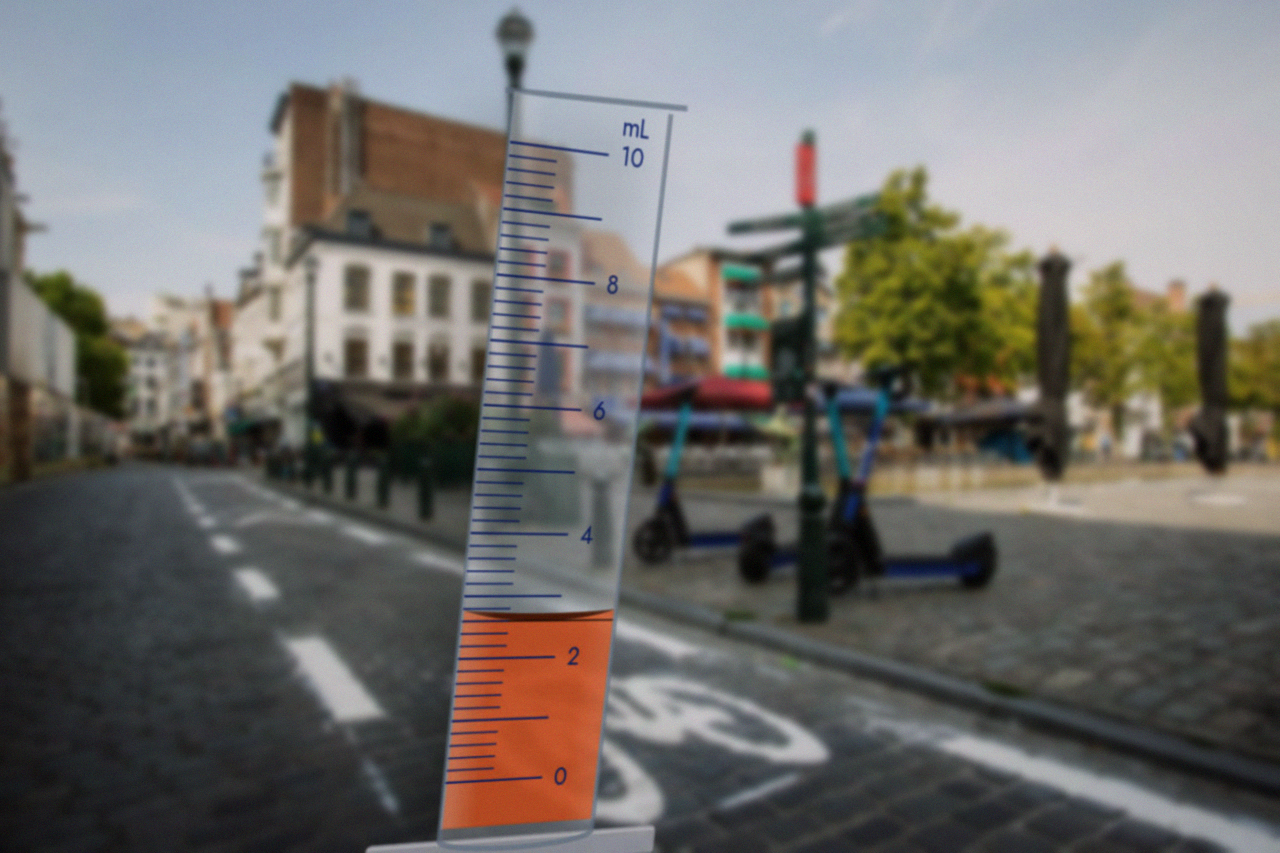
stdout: 2.6
